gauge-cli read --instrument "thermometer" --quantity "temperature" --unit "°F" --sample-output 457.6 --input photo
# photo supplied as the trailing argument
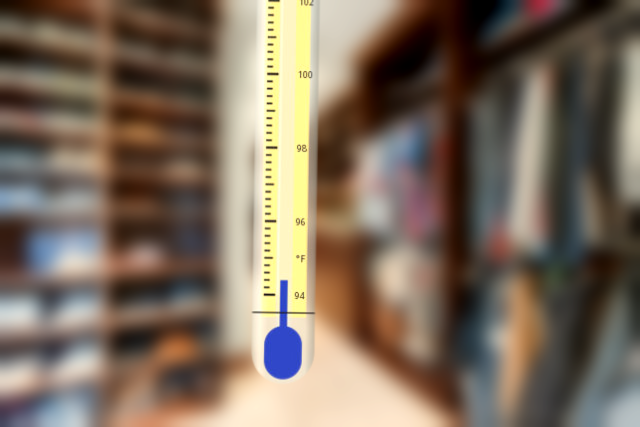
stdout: 94.4
